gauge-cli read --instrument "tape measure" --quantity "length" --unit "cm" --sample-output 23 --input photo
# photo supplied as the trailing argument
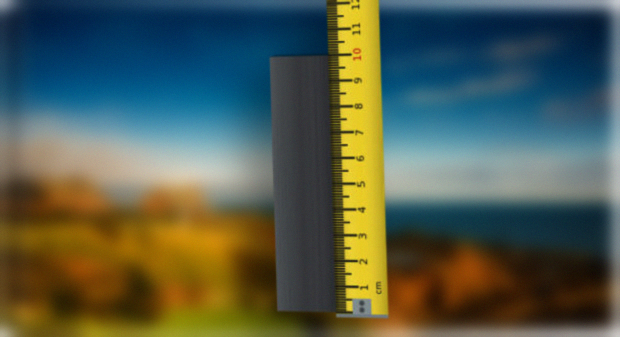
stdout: 10
